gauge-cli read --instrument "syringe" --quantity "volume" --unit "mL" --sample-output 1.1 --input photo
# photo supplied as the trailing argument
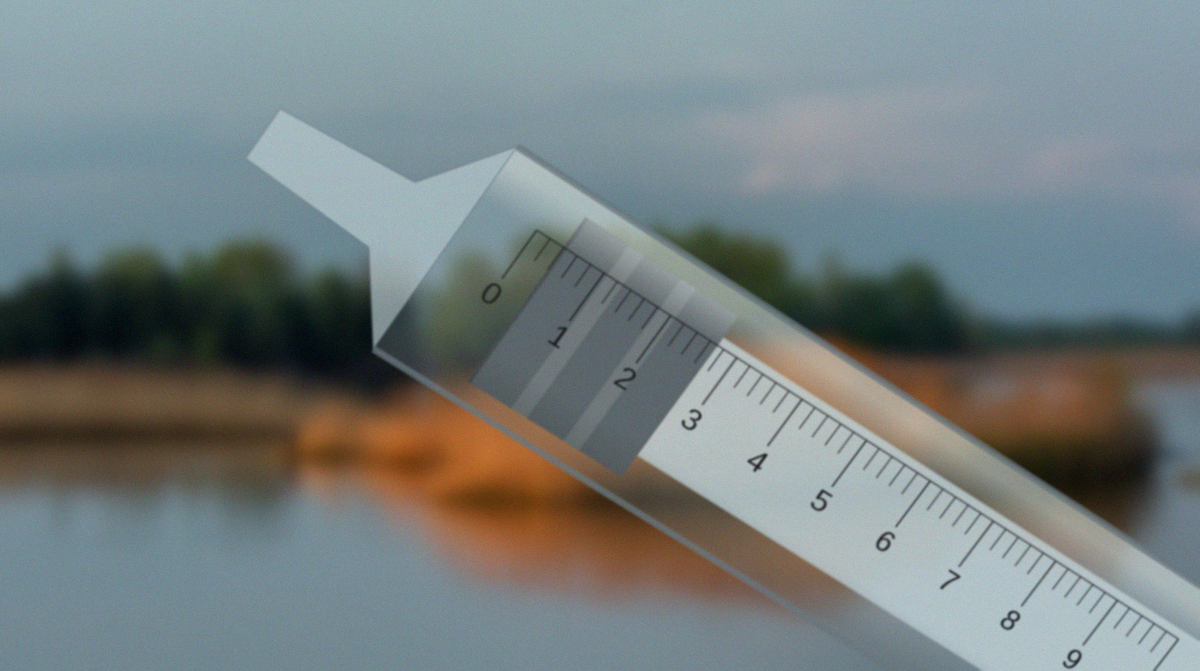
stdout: 0.4
